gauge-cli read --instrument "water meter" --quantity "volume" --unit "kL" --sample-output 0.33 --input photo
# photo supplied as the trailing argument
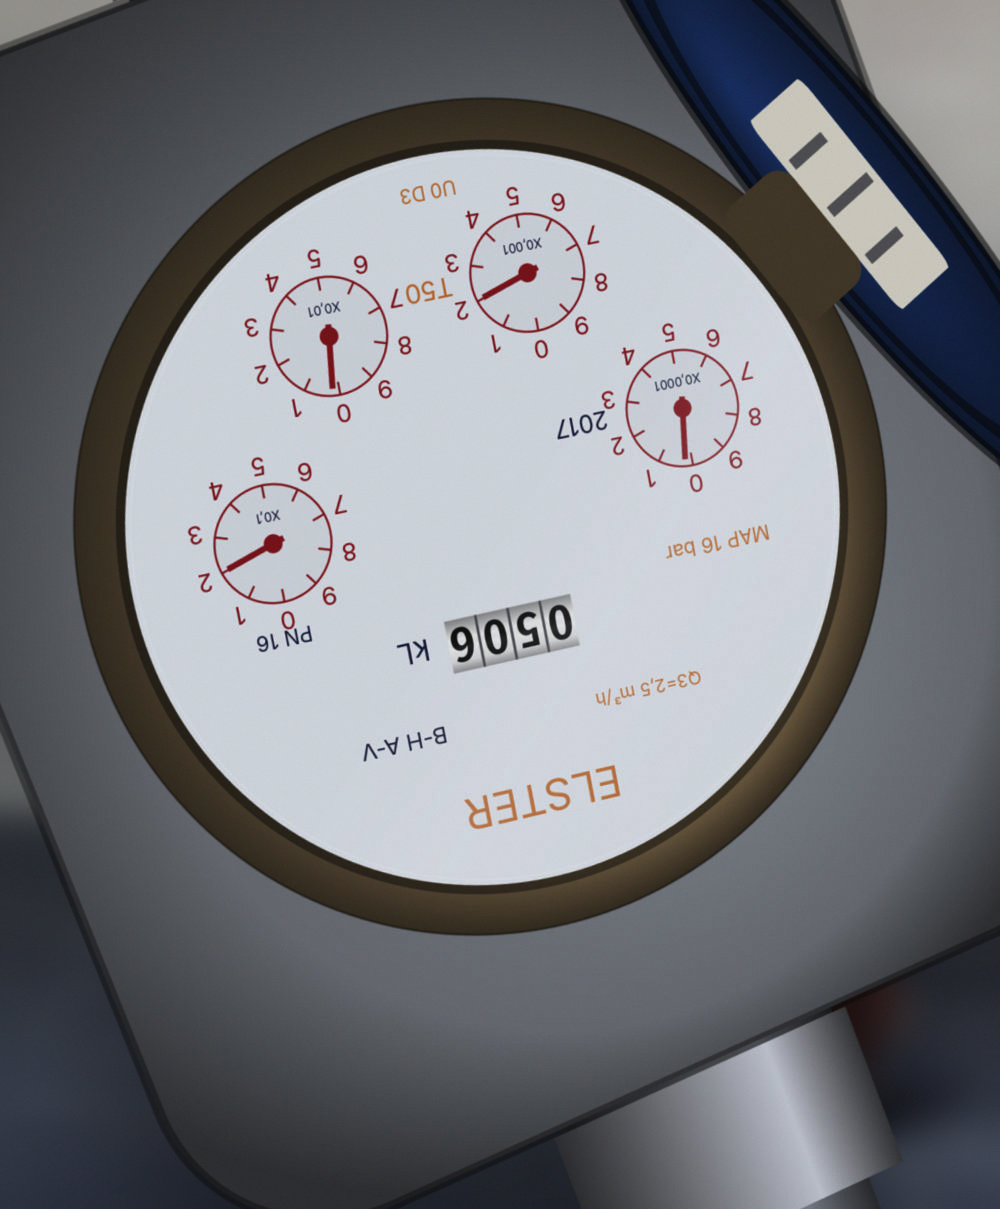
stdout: 506.2020
